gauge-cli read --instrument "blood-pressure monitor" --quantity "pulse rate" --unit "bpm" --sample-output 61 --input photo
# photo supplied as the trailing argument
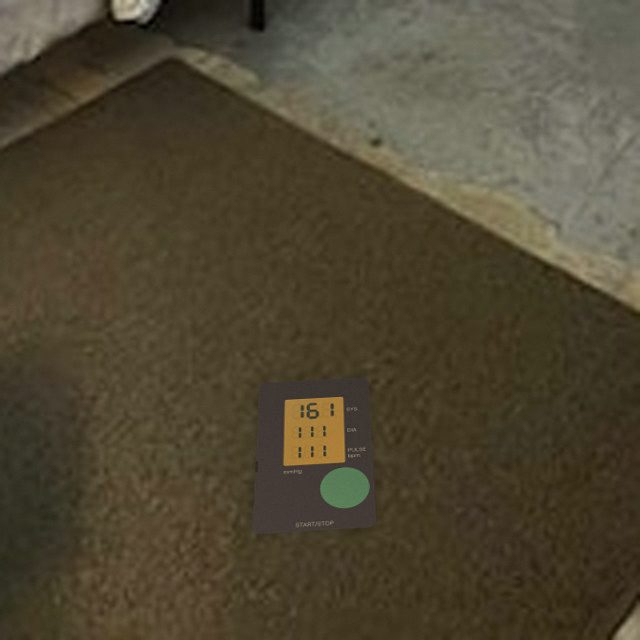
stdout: 111
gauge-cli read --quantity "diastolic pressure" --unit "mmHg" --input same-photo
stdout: 111
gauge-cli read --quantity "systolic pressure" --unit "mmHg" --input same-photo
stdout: 161
